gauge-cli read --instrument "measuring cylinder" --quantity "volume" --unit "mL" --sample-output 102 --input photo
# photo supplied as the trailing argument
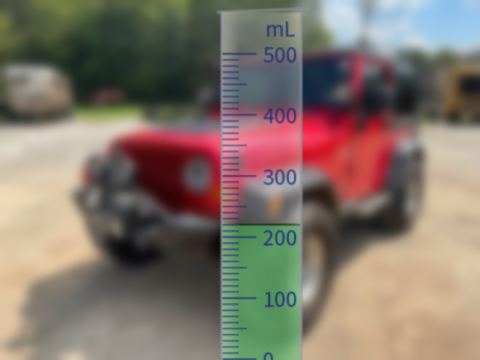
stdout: 220
